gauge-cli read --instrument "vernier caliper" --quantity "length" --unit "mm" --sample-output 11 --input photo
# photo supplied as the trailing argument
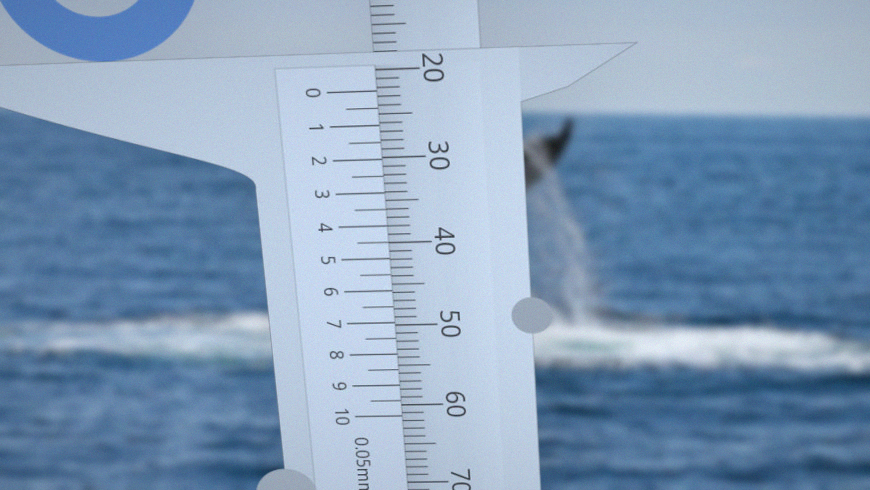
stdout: 22.4
